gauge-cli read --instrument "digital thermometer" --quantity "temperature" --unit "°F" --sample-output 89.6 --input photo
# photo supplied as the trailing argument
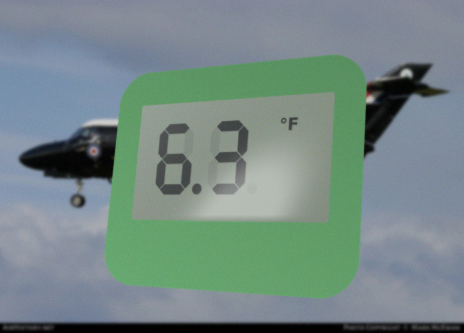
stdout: 6.3
